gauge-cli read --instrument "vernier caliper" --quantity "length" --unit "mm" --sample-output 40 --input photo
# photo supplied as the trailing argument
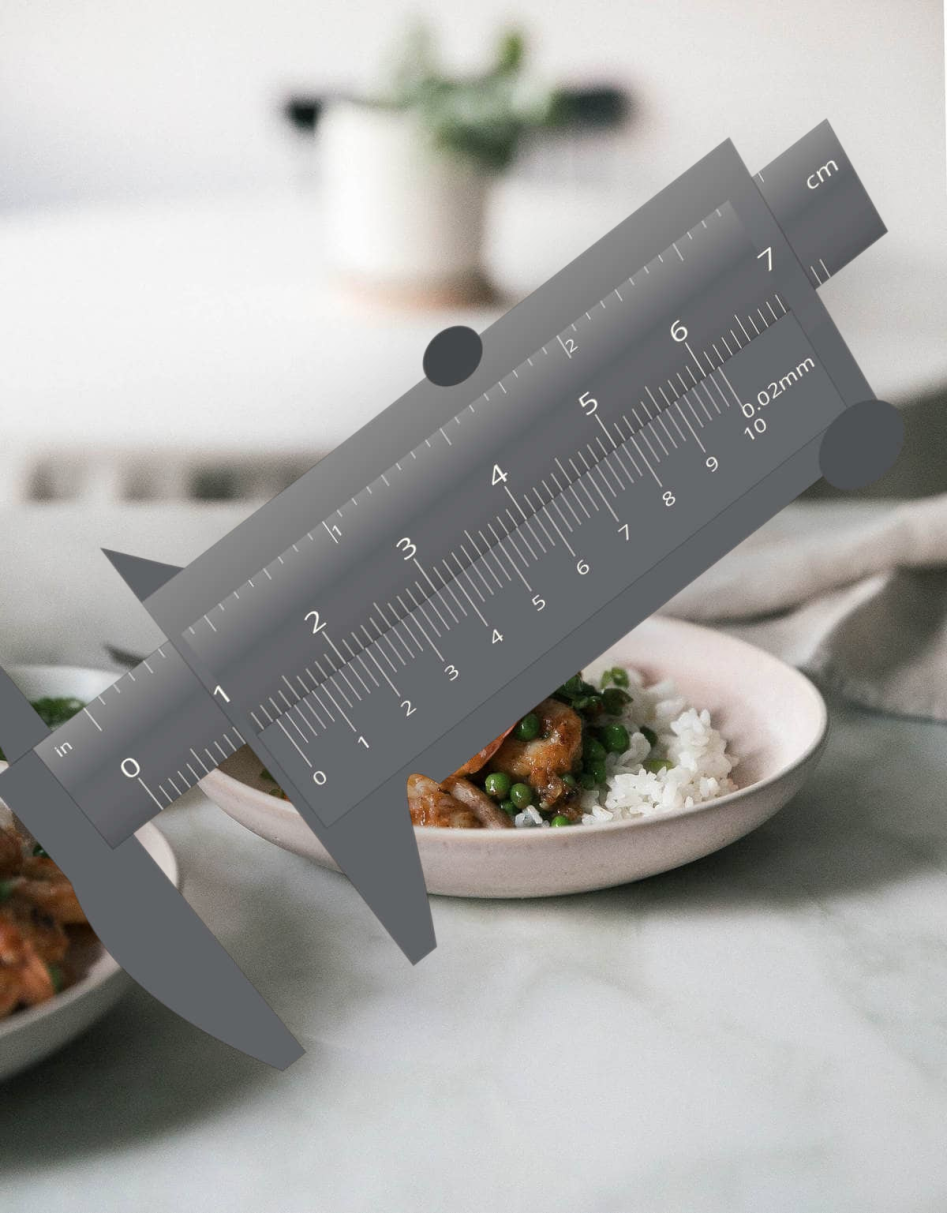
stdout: 12.4
